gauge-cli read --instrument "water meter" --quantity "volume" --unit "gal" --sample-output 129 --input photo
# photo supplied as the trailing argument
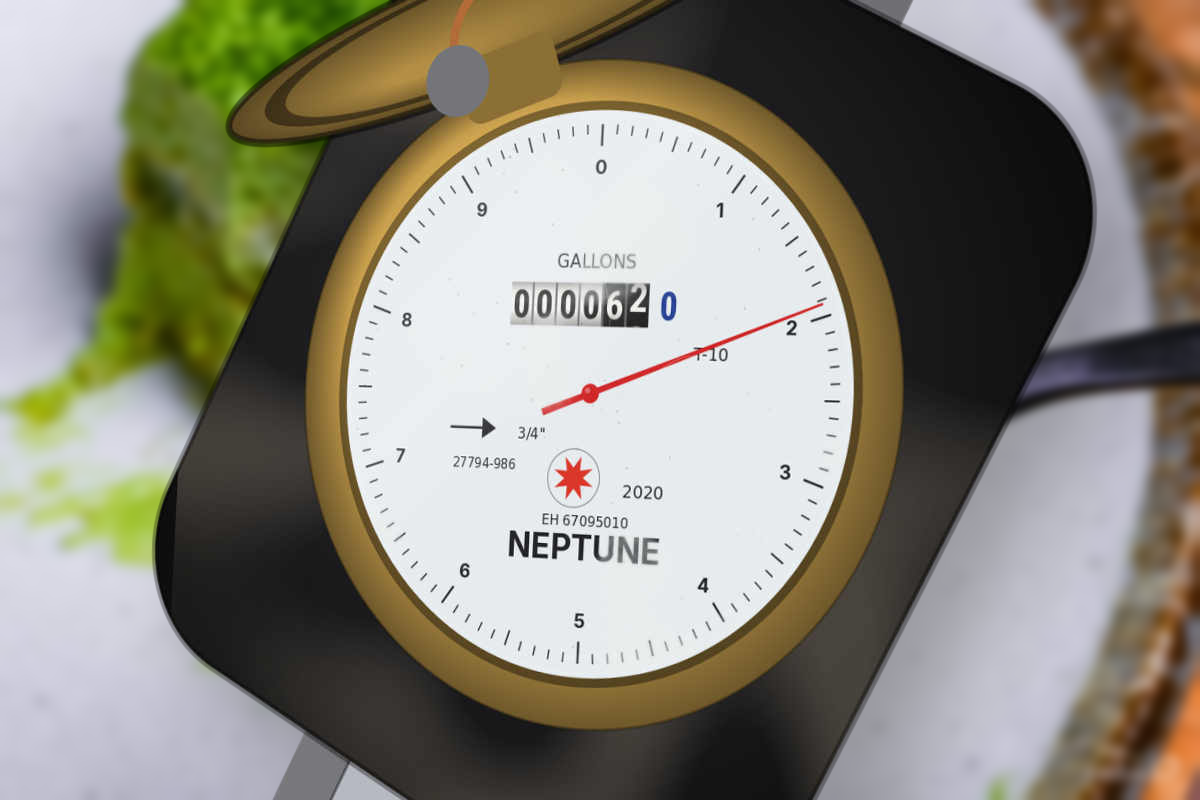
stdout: 621.9
